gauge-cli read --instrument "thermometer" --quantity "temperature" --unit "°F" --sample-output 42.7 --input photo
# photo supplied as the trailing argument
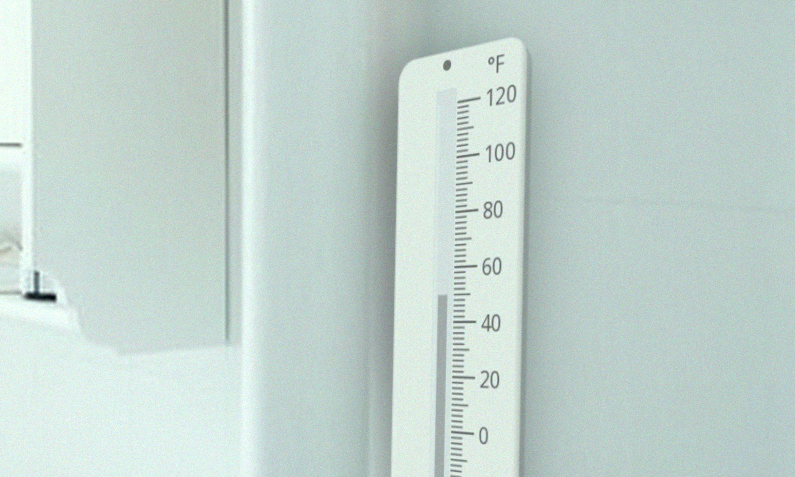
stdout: 50
